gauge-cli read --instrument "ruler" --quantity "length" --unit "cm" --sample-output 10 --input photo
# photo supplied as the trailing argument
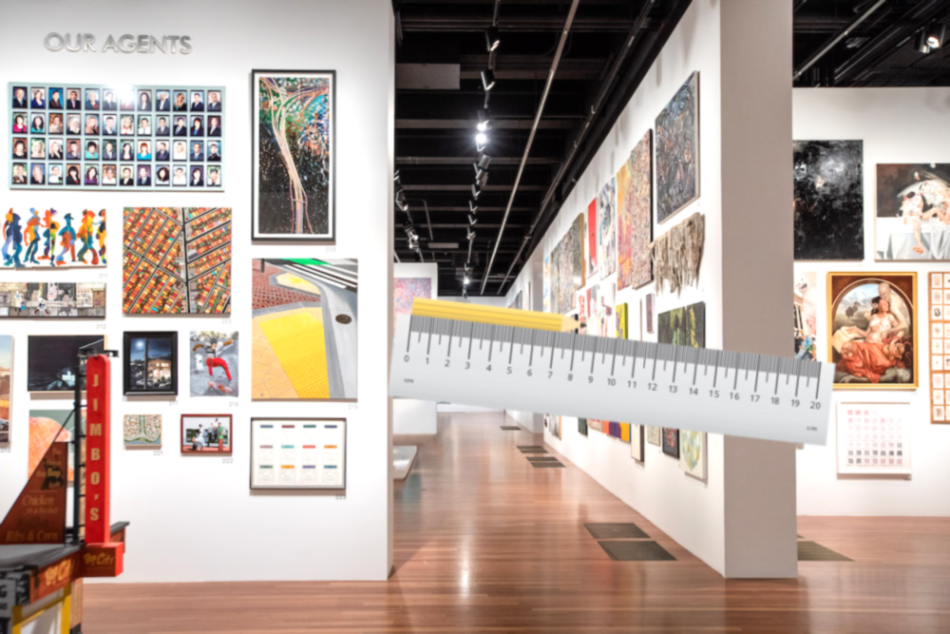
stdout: 8.5
